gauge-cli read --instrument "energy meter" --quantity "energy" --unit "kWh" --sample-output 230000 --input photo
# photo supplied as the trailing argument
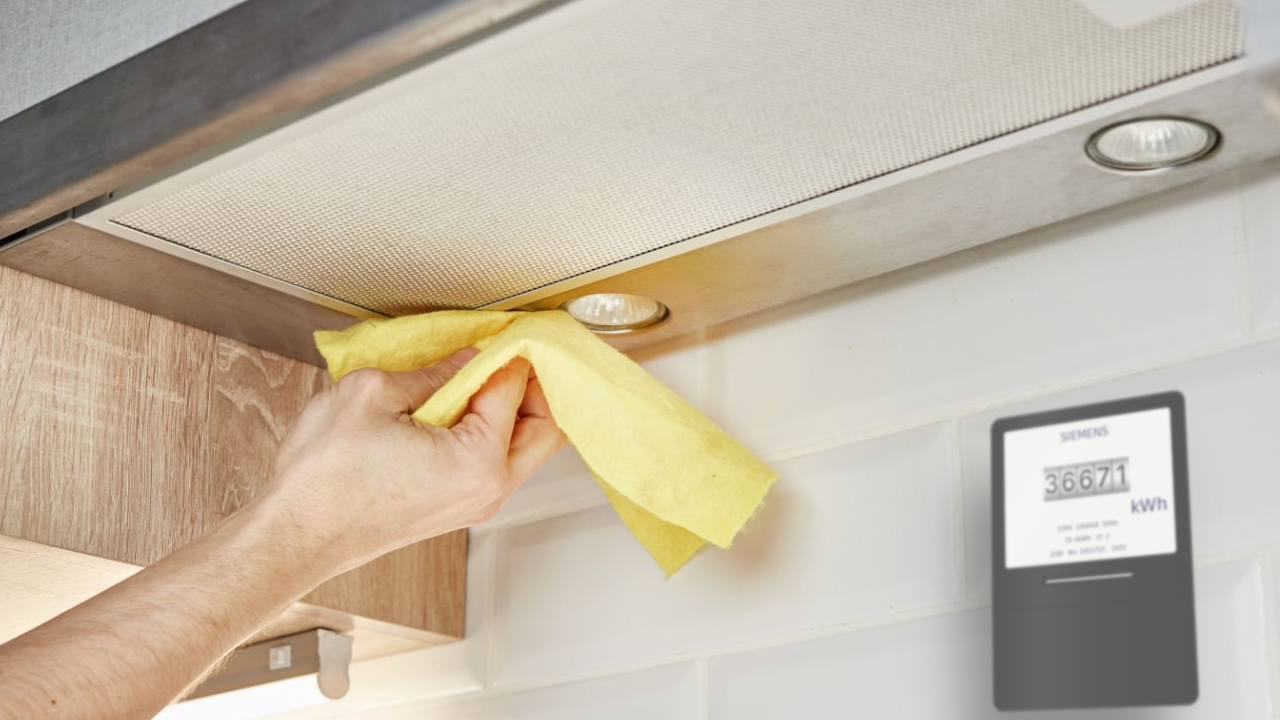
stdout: 36671
